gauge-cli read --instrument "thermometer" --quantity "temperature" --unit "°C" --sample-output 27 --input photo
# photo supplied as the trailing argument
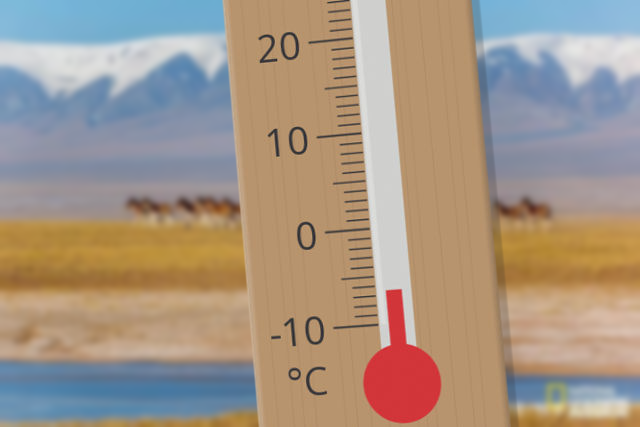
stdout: -6.5
